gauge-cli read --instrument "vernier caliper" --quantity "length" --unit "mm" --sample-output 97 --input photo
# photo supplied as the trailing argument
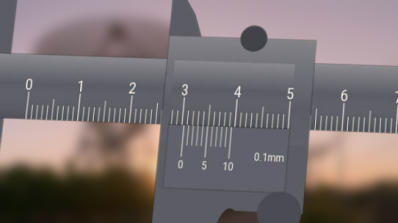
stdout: 30.4
